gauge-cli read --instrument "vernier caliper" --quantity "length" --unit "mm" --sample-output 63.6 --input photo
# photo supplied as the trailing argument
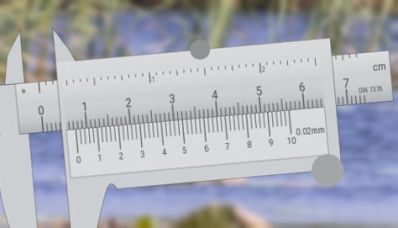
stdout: 7.5
